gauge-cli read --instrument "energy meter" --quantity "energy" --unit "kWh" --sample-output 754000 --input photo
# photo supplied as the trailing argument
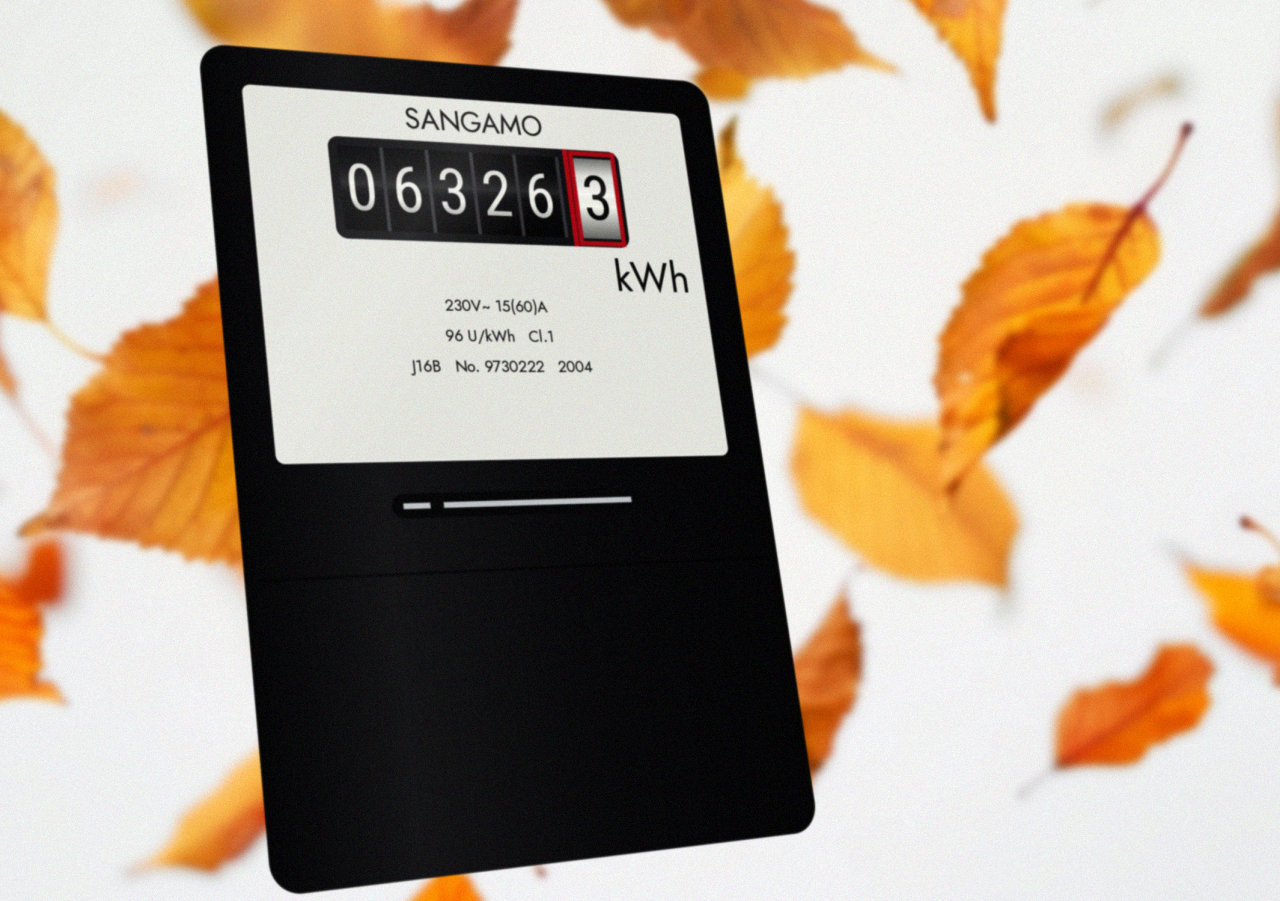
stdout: 6326.3
